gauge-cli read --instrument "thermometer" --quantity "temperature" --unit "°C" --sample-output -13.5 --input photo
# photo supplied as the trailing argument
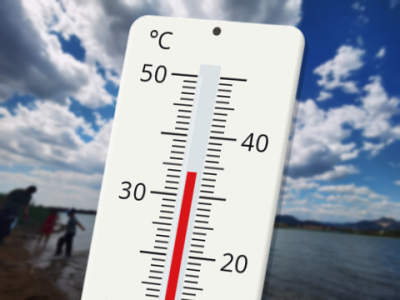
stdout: 34
